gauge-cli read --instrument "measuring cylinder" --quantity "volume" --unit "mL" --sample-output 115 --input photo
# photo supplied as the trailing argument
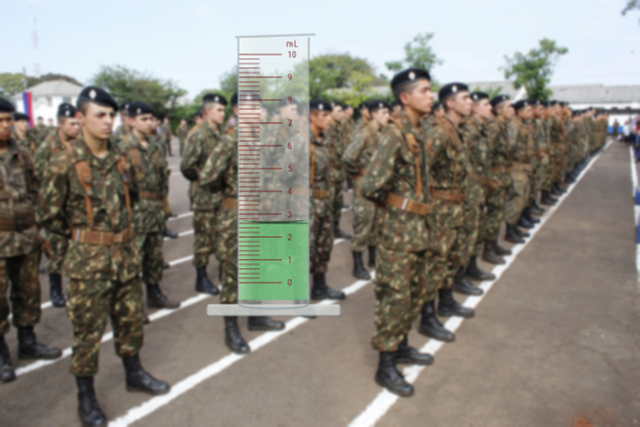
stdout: 2.6
